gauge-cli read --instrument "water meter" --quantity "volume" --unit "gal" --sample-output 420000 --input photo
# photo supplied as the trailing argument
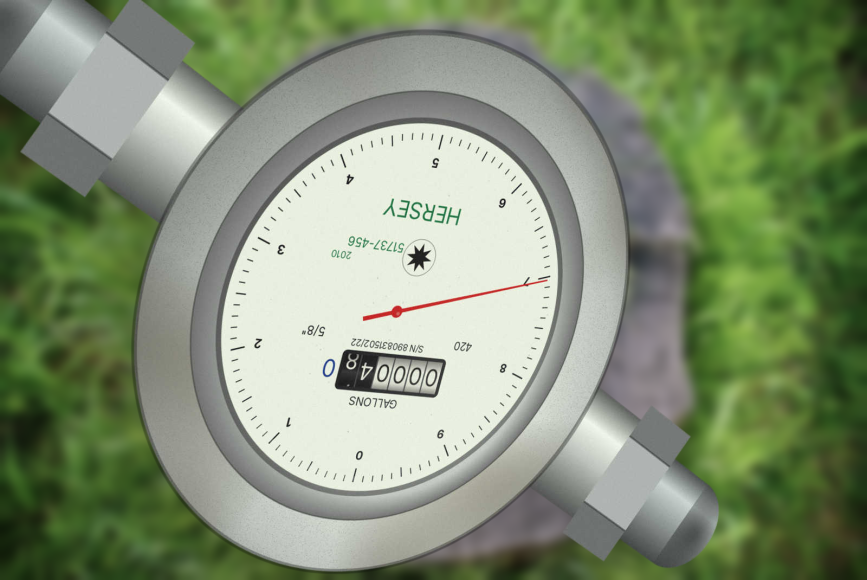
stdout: 477.0
